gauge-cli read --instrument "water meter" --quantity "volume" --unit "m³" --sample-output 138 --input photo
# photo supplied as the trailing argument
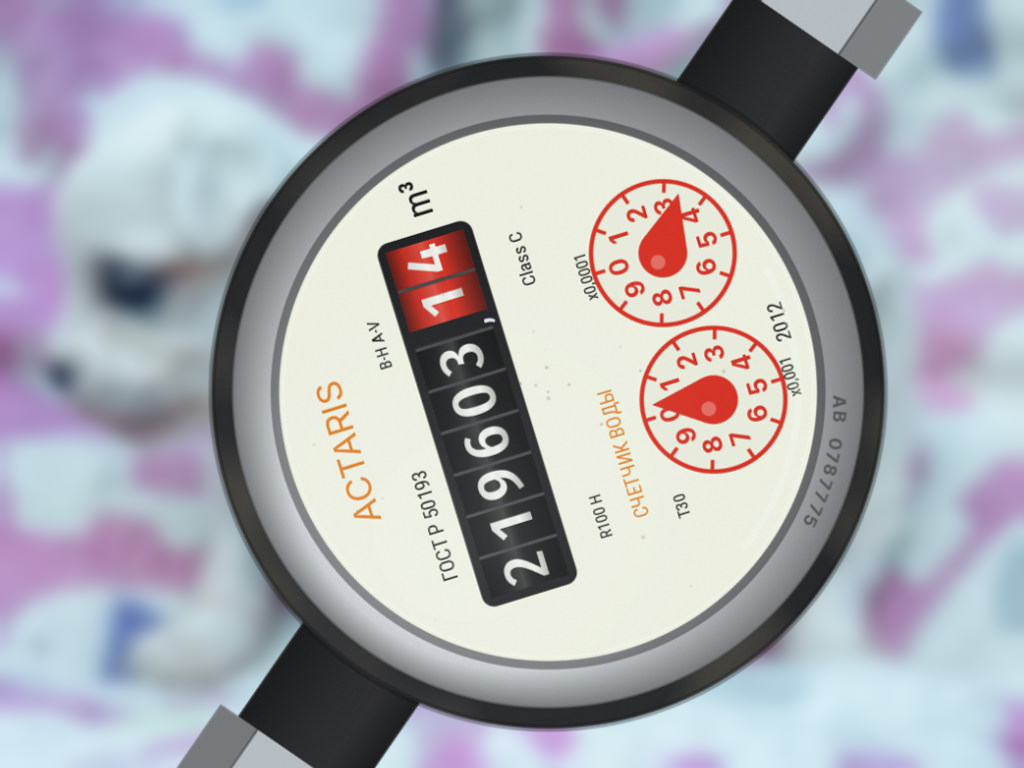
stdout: 219603.1403
